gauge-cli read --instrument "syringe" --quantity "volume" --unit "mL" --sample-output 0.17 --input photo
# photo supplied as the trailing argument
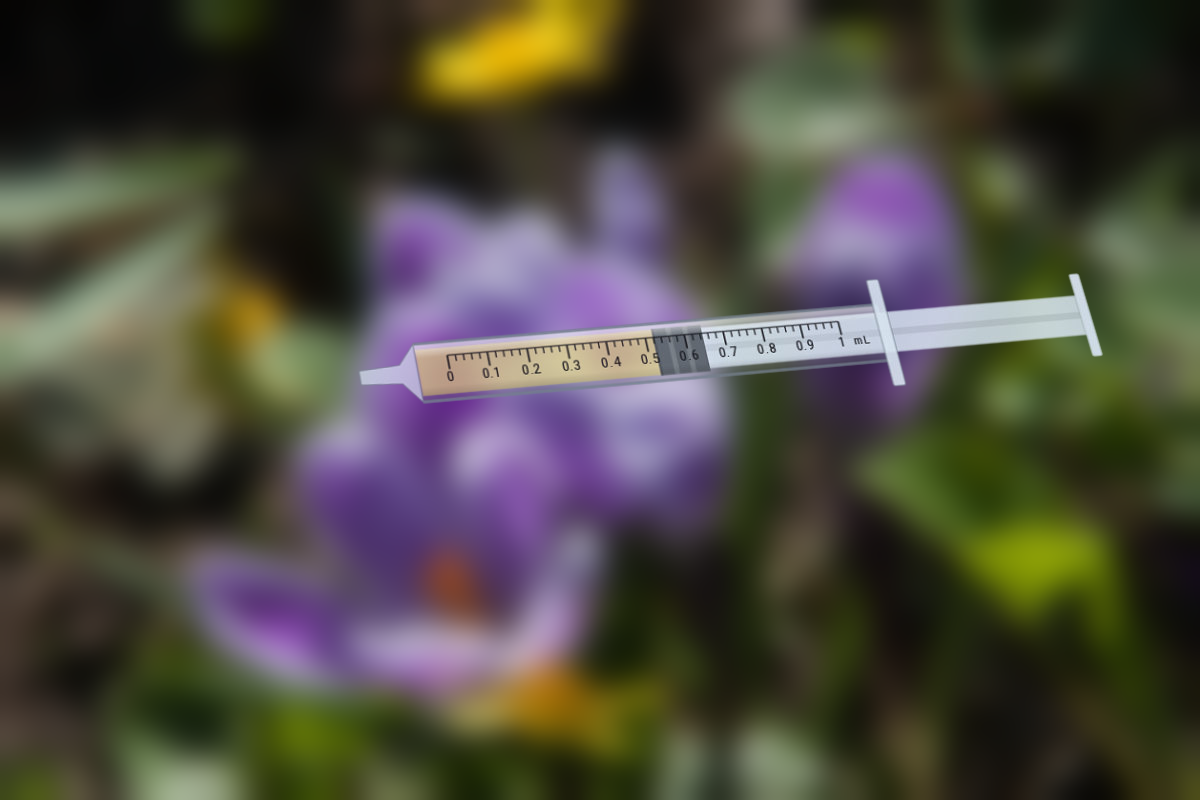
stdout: 0.52
